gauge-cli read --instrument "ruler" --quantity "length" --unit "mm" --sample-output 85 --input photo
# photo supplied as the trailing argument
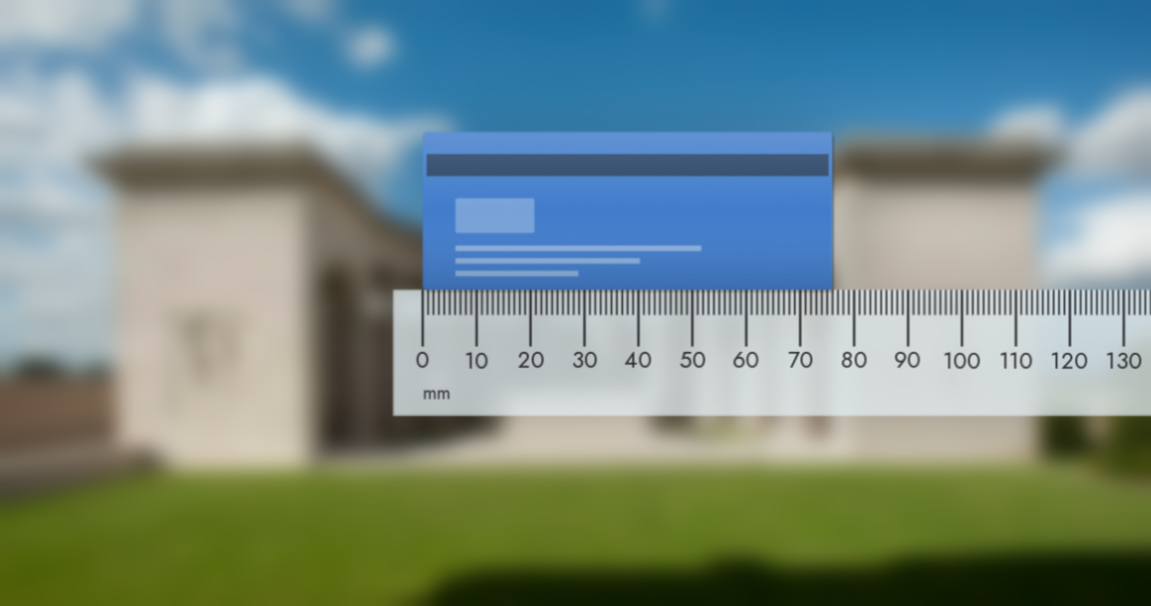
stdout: 76
